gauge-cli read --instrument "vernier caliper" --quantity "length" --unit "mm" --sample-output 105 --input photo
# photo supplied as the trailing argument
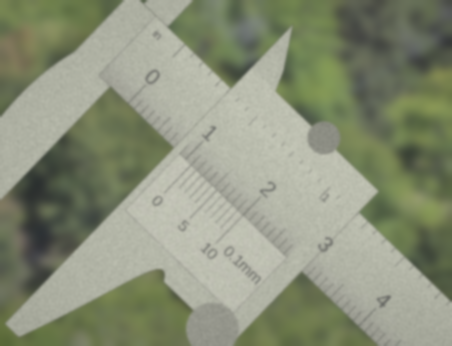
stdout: 11.0
